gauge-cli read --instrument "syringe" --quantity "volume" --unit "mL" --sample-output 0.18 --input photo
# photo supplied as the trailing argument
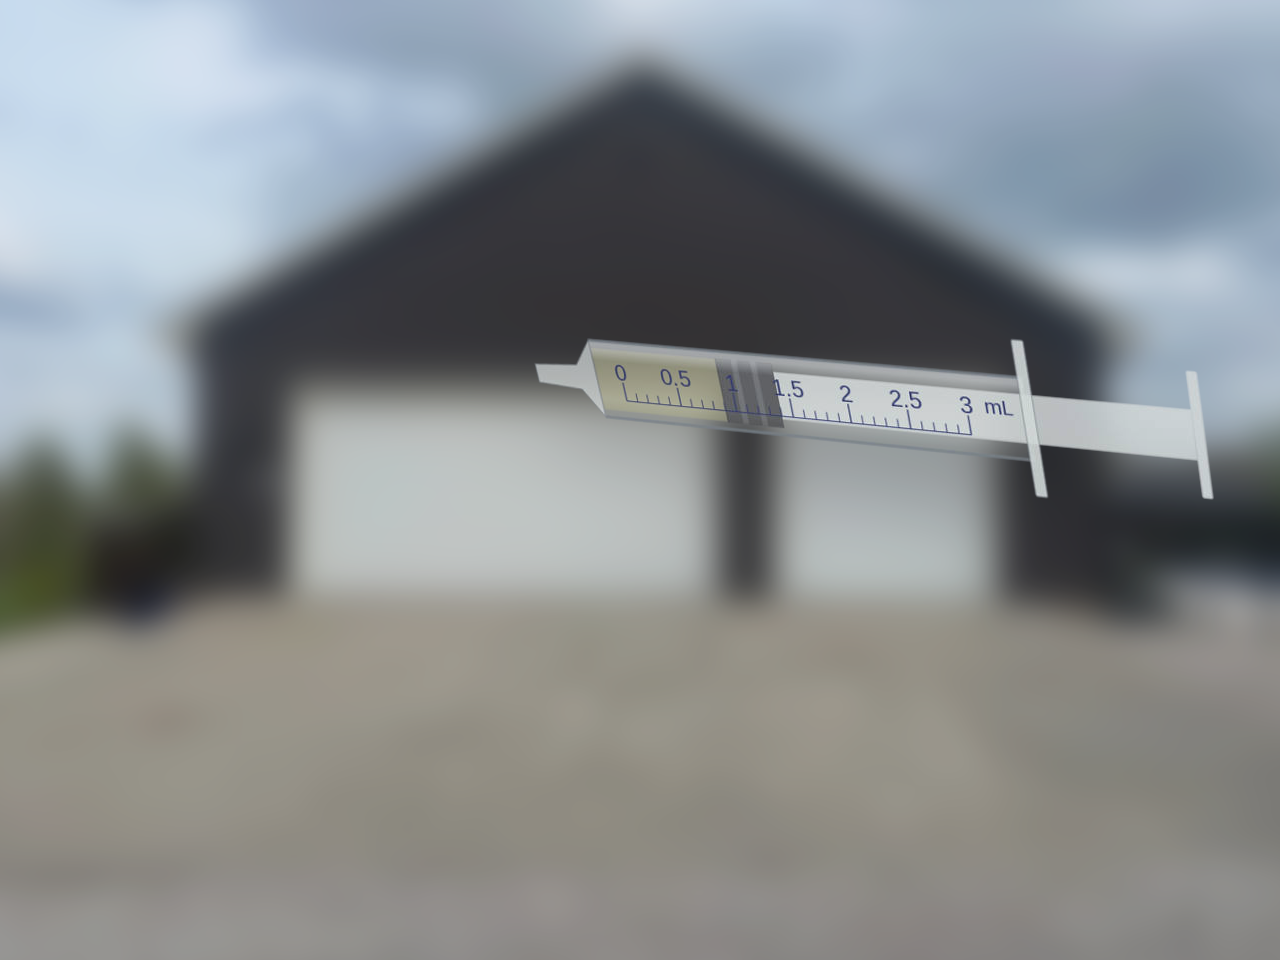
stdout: 0.9
